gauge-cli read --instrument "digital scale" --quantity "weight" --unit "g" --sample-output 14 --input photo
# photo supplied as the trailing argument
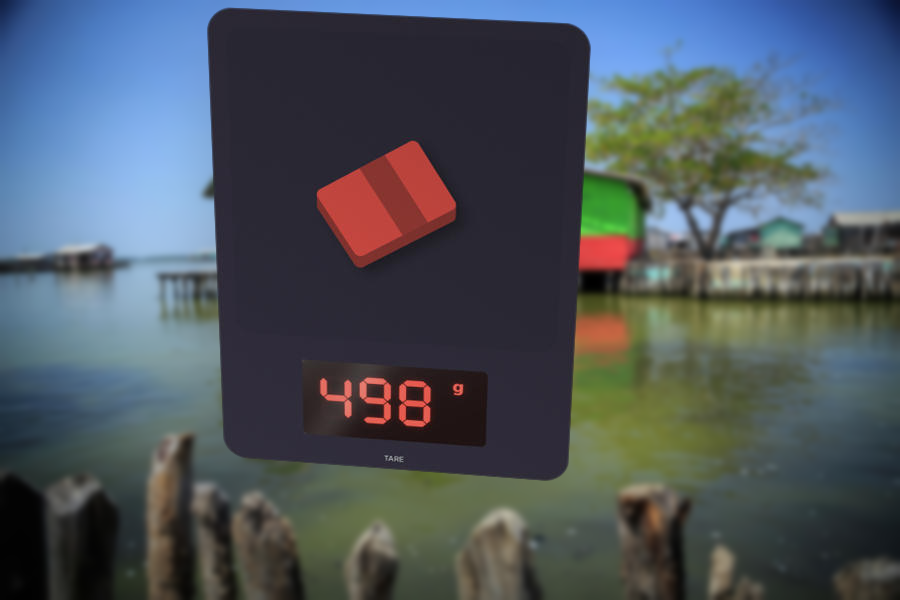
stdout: 498
